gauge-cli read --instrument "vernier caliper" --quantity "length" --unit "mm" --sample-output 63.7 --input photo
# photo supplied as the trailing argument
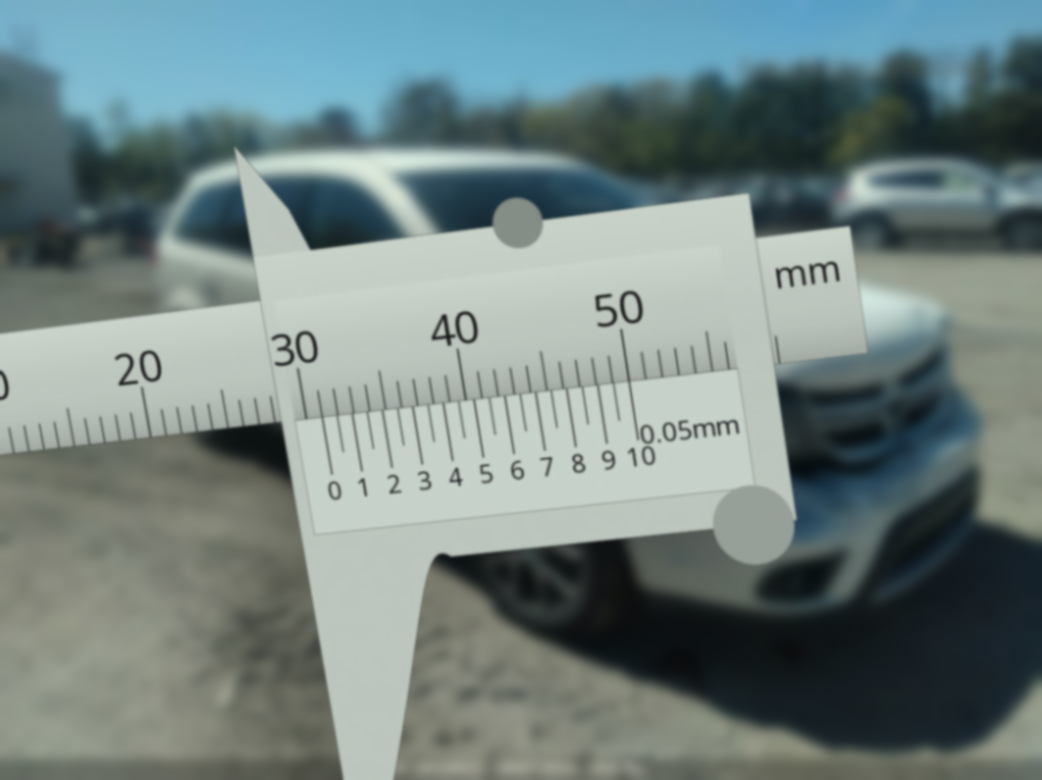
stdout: 31.0
